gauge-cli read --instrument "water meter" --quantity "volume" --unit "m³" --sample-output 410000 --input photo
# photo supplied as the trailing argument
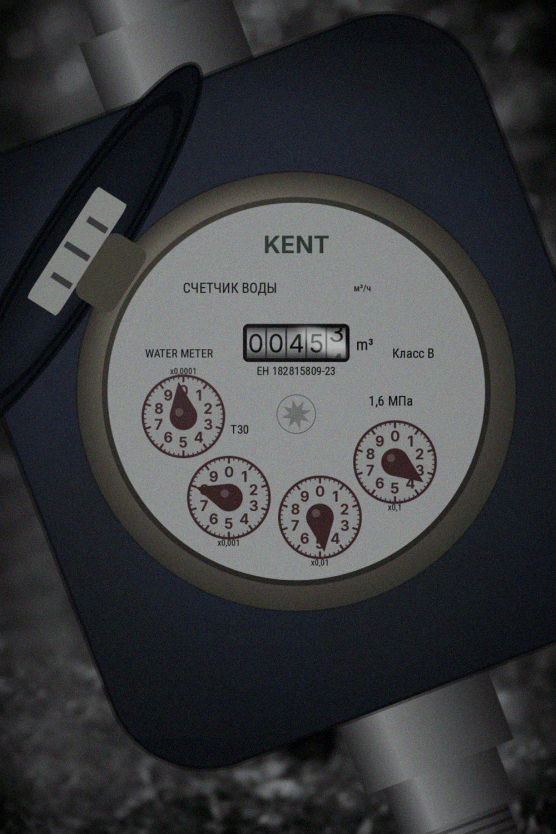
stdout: 453.3479
